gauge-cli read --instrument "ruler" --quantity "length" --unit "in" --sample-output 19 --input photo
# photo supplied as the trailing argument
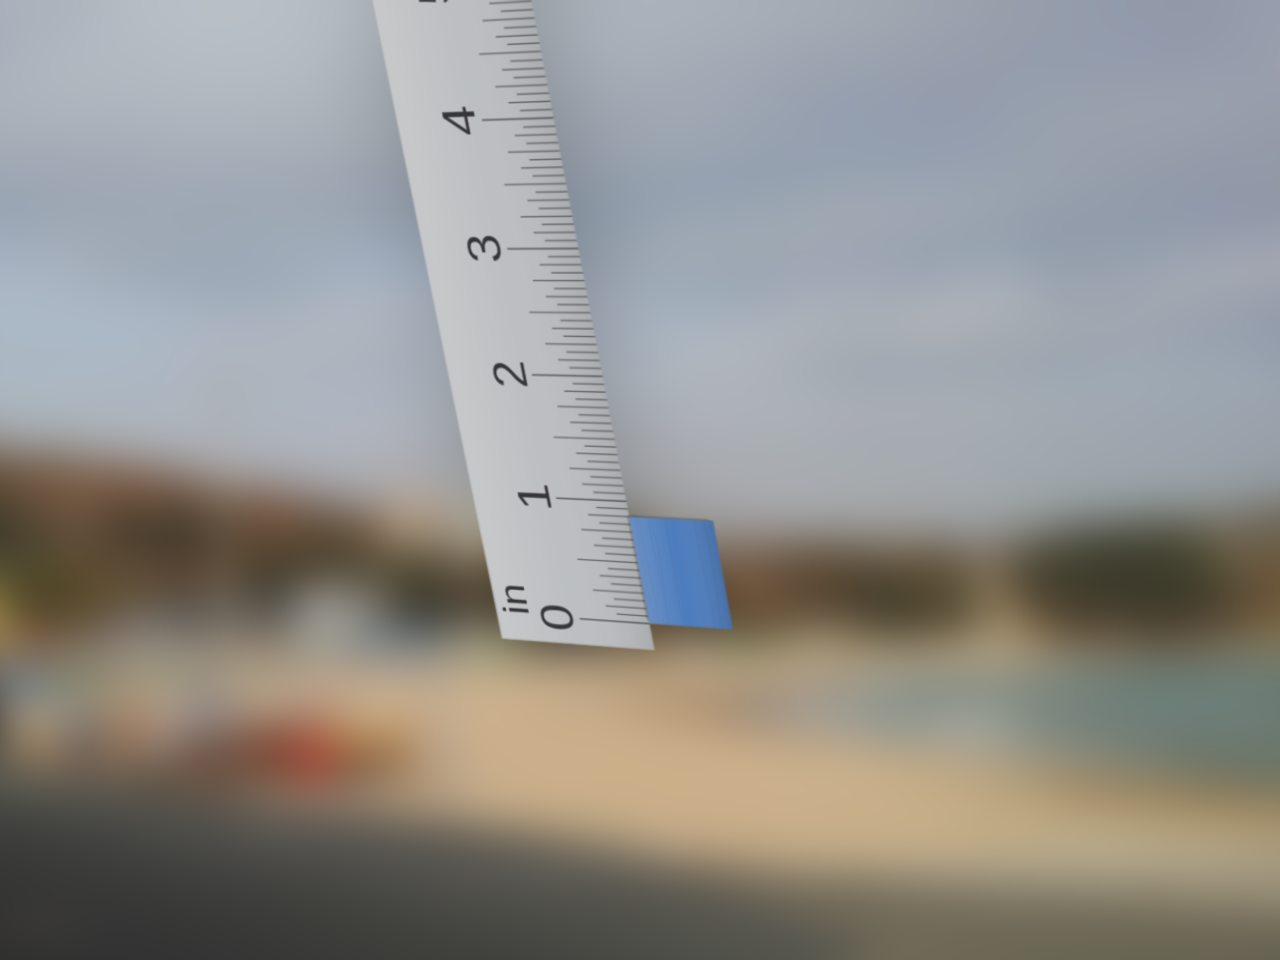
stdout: 0.875
